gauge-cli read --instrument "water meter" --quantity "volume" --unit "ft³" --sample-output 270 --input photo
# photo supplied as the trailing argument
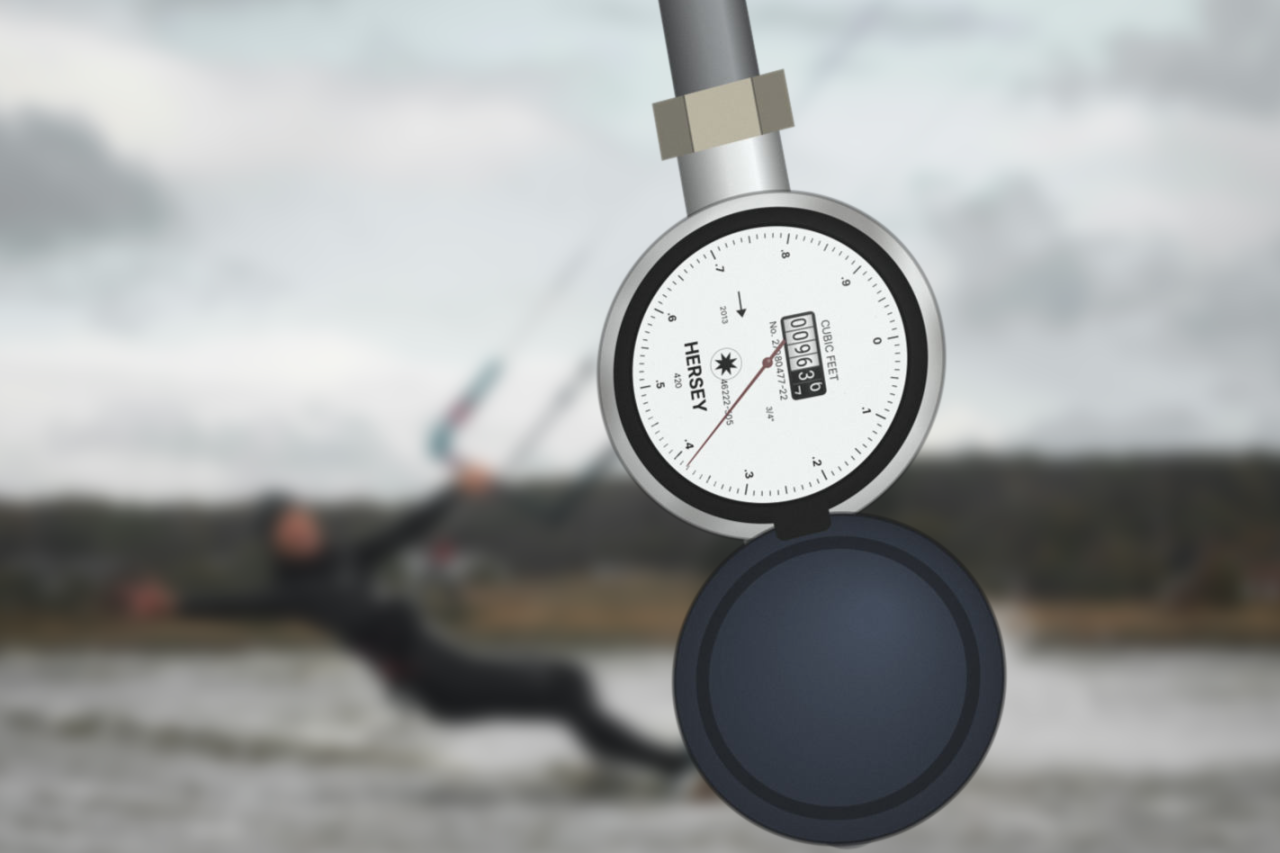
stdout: 9636.38
